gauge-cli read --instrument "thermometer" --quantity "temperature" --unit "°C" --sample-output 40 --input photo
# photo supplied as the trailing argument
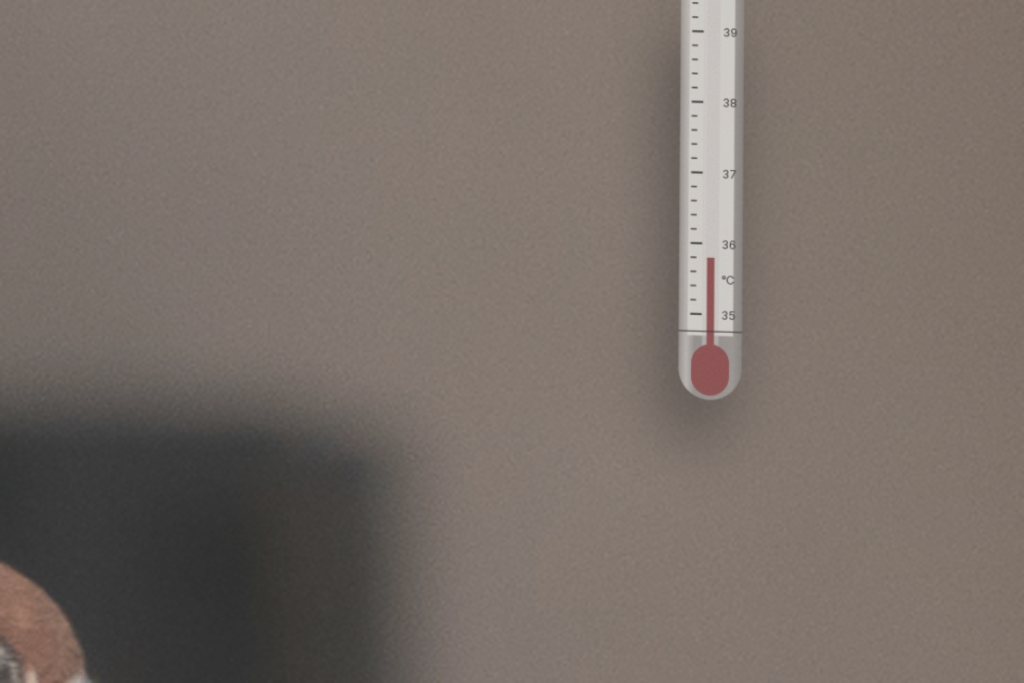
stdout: 35.8
